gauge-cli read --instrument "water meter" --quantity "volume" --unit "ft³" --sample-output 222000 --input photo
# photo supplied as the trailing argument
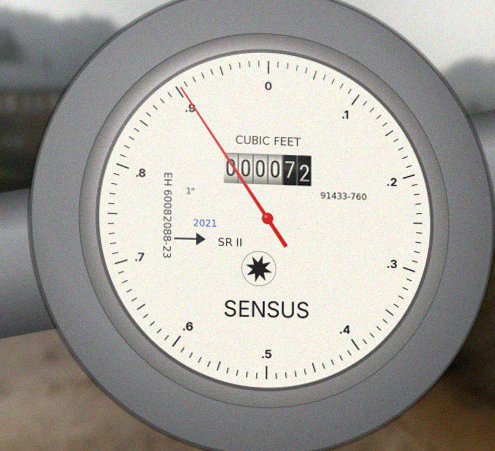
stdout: 71.90
